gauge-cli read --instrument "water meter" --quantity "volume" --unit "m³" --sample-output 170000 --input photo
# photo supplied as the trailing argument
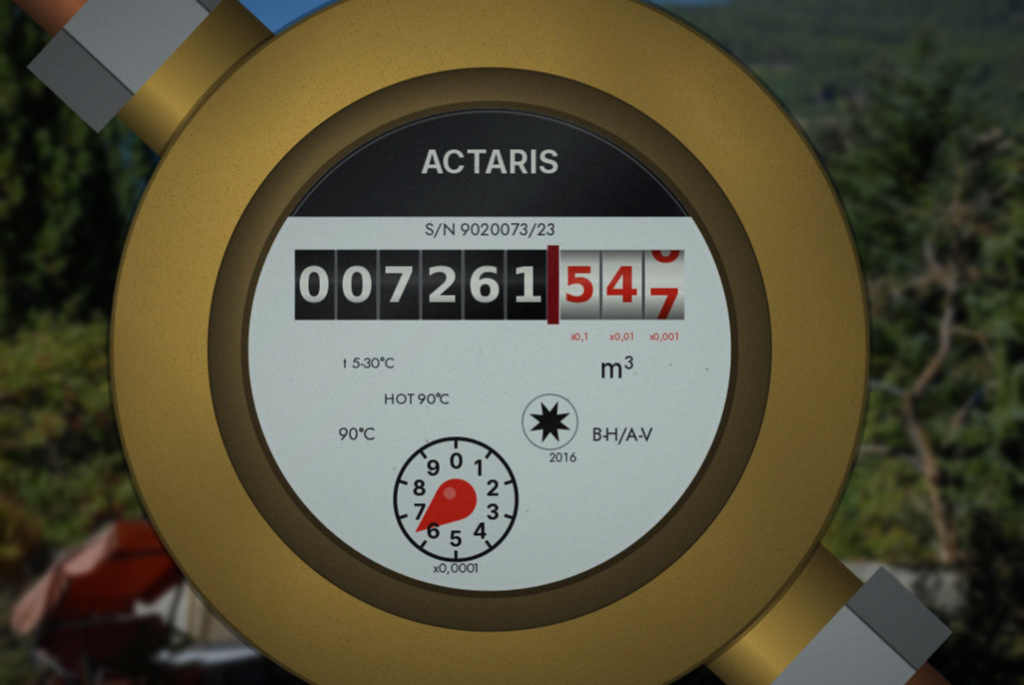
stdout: 7261.5466
